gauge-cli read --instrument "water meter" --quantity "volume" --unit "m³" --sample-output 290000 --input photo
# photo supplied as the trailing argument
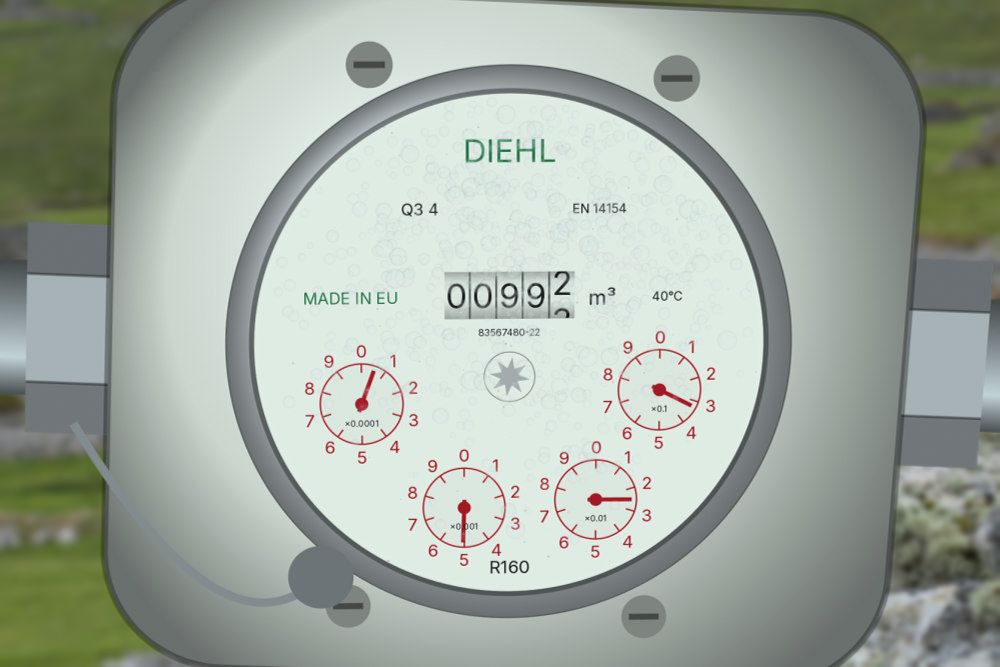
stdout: 992.3250
